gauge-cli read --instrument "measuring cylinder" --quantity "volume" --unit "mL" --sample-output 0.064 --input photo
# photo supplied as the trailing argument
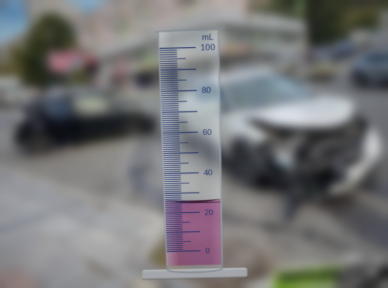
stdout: 25
